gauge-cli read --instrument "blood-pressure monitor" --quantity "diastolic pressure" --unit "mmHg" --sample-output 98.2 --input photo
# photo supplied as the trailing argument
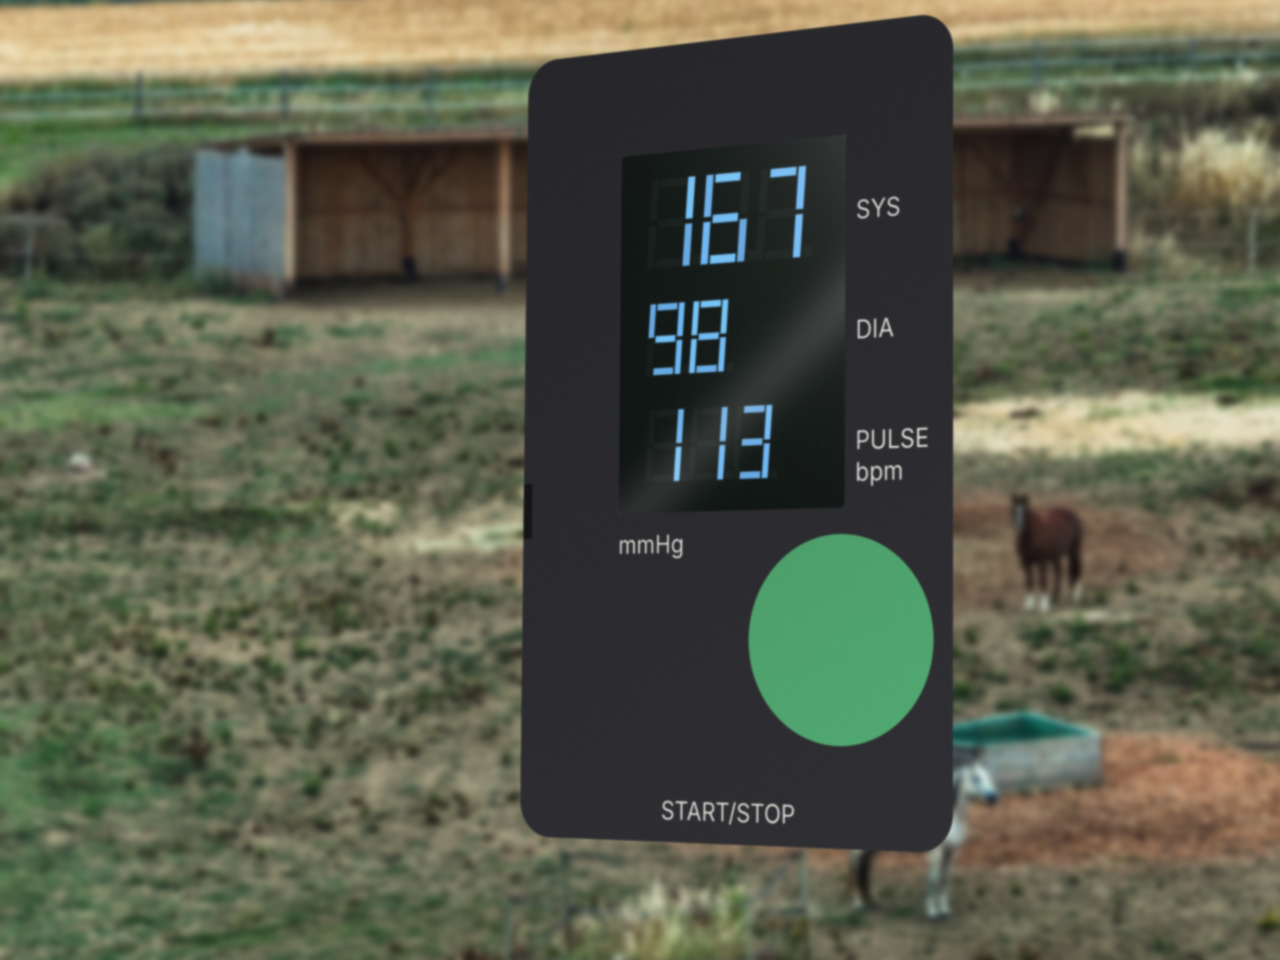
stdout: 98
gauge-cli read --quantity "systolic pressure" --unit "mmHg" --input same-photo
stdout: 167
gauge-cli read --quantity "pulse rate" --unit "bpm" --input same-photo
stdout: 113
